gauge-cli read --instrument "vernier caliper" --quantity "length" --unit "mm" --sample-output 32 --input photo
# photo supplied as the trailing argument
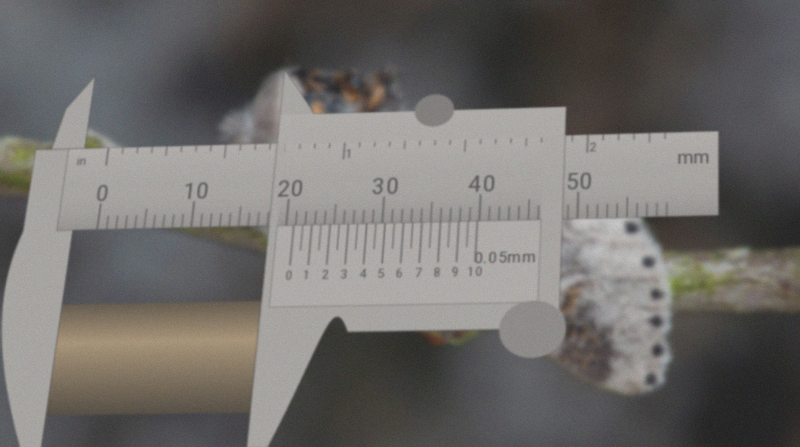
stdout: 20.8
